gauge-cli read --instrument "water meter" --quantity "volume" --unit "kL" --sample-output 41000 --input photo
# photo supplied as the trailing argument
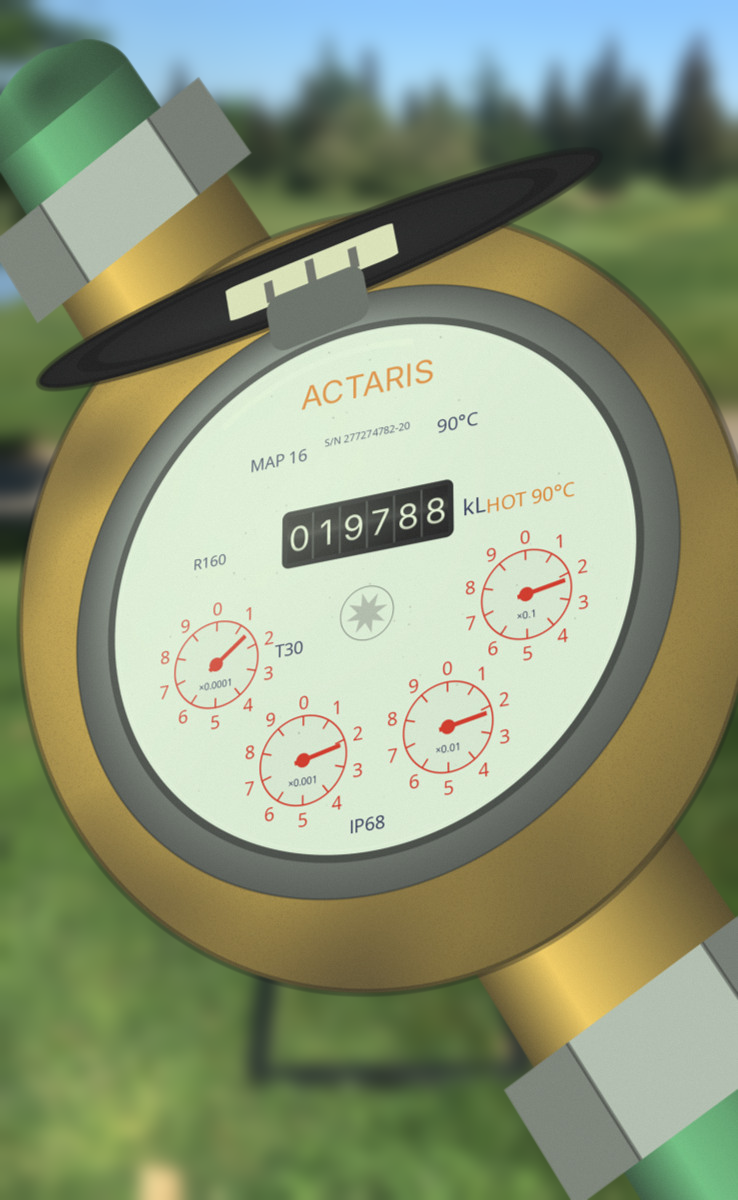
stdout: 19788.2221
